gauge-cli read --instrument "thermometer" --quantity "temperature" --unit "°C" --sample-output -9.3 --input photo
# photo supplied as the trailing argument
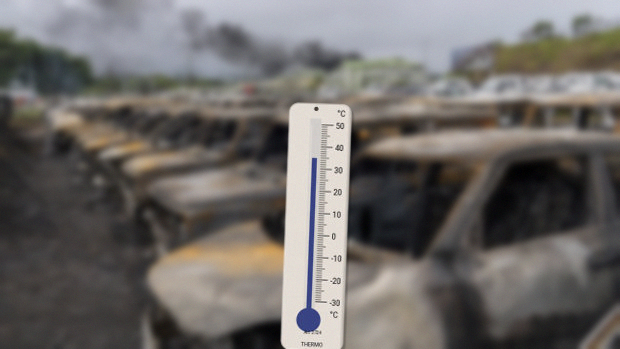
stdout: 35
